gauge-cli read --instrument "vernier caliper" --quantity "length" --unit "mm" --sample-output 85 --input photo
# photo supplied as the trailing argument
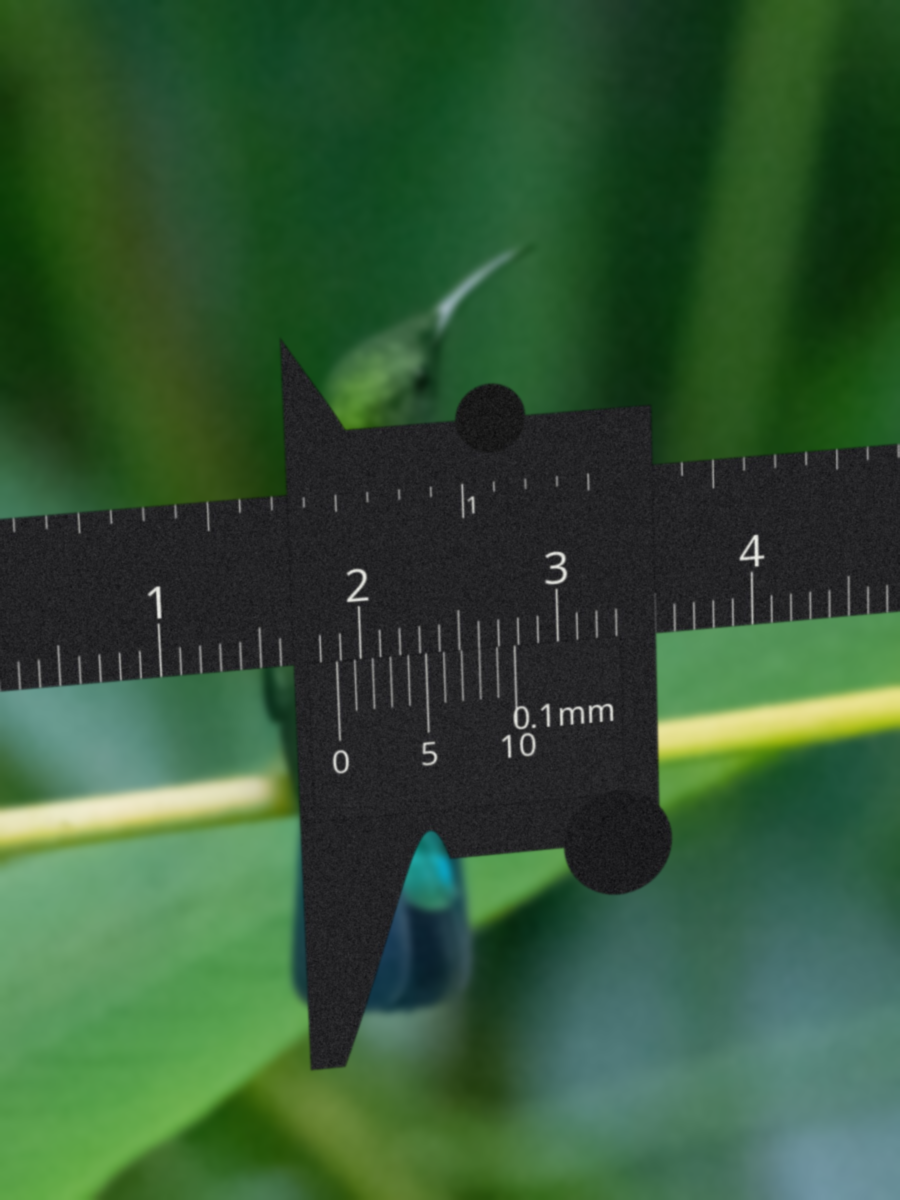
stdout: 18.8
